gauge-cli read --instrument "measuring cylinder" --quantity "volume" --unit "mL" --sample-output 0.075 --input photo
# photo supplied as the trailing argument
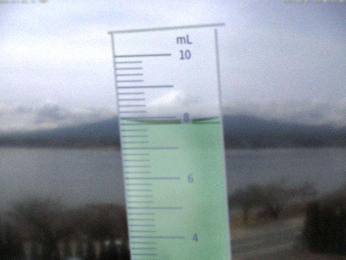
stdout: 7.8
